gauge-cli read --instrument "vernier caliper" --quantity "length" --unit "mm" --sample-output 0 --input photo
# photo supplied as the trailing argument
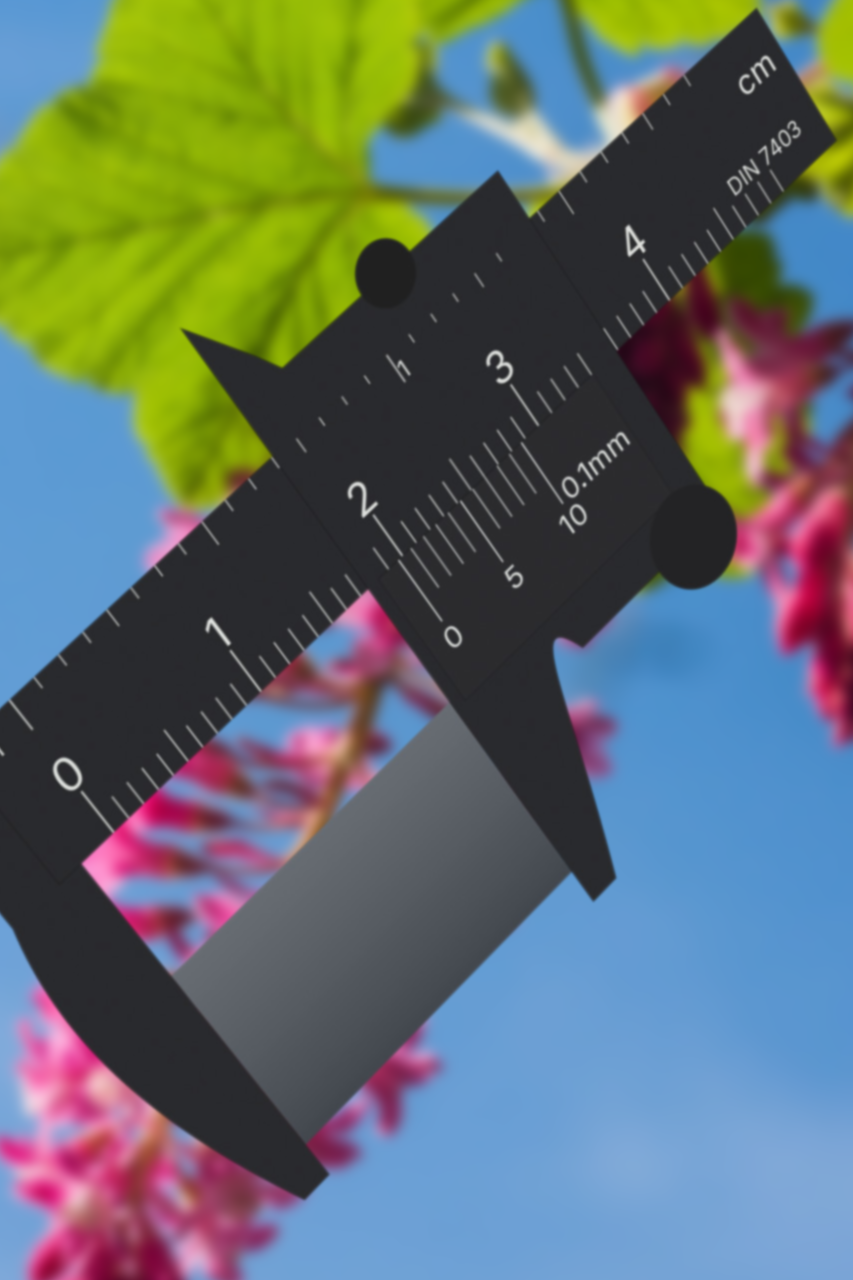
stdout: 19.7
